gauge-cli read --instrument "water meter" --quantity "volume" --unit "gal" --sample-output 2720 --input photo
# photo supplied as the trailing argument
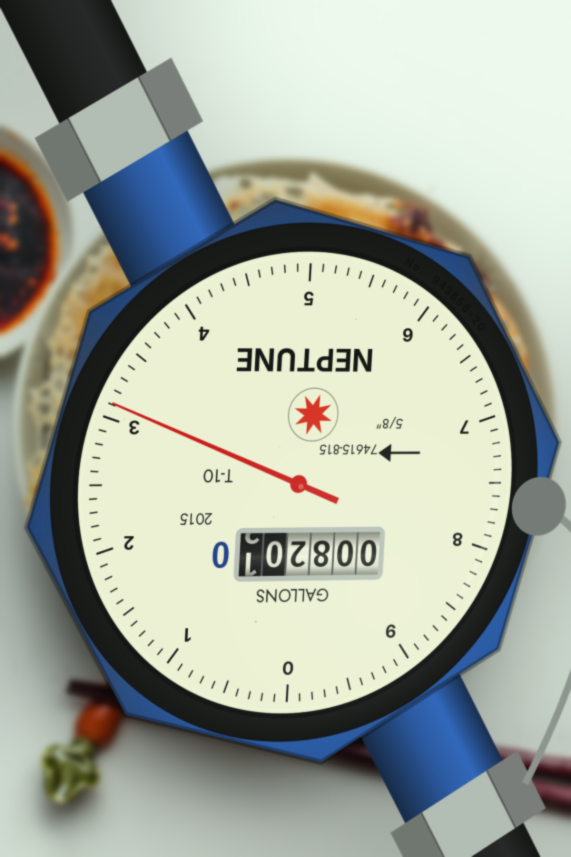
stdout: 82013.1
